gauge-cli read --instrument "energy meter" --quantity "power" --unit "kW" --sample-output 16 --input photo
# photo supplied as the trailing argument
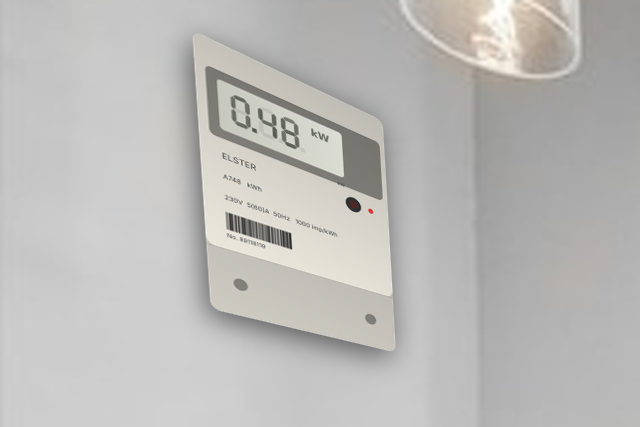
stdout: 0.48
